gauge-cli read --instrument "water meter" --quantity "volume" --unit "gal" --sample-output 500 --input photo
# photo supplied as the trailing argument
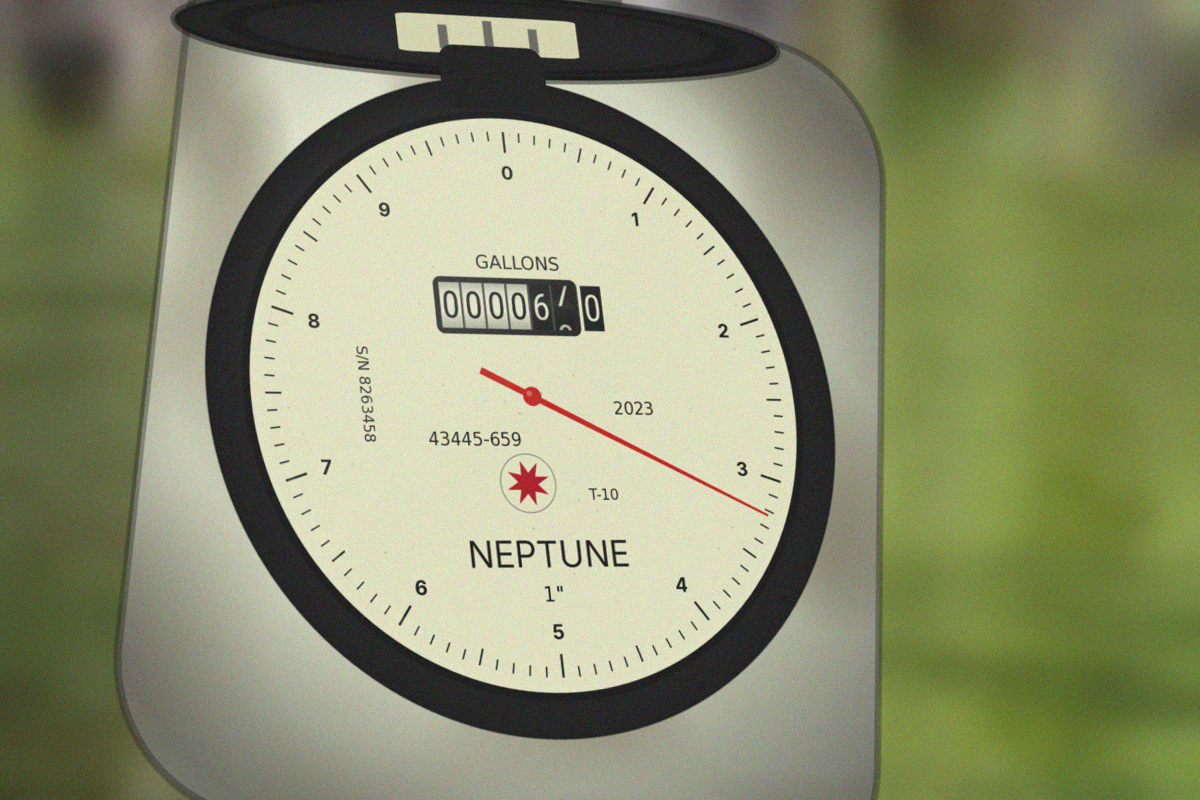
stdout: 673.2
